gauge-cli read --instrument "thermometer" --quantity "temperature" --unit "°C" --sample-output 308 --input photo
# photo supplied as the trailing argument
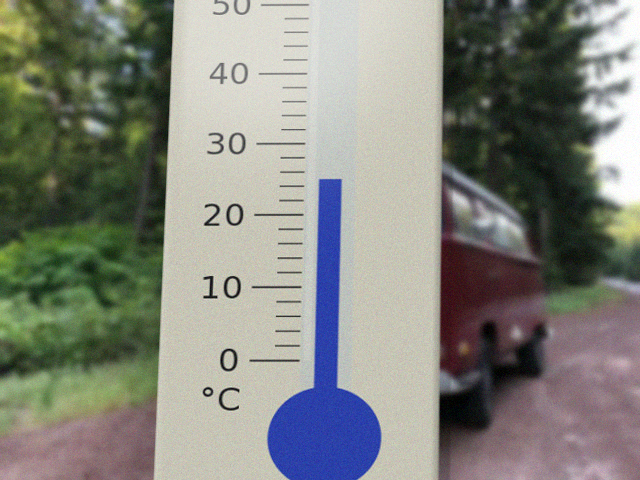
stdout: 25
